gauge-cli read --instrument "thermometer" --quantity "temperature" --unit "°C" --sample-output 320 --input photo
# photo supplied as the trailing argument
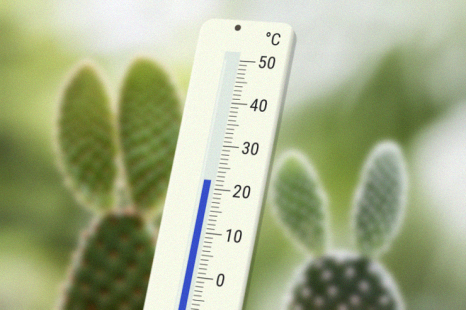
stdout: 22
